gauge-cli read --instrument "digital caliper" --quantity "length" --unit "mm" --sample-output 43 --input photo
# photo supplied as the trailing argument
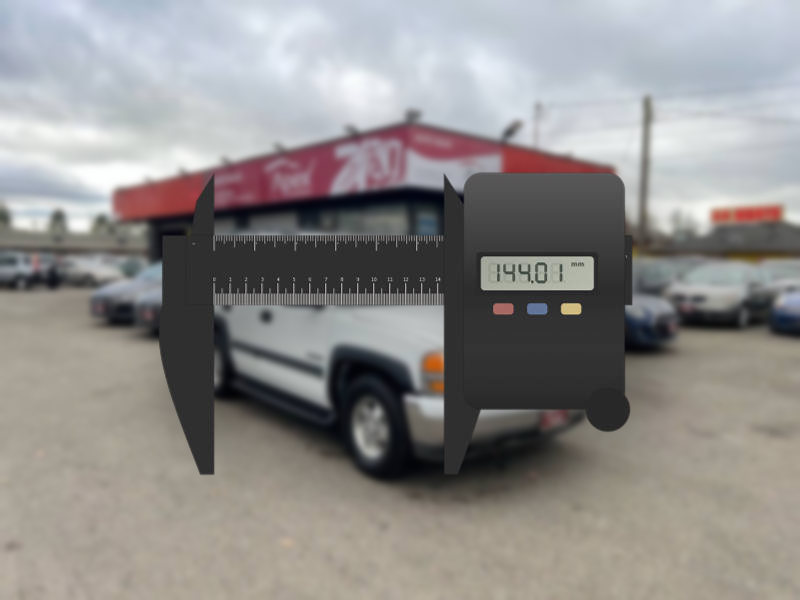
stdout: 144.01
